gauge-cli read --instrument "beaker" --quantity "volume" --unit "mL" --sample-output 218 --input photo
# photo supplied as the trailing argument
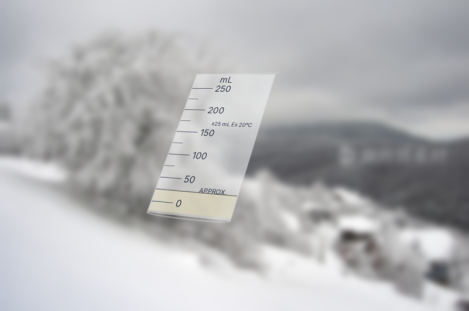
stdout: 25
